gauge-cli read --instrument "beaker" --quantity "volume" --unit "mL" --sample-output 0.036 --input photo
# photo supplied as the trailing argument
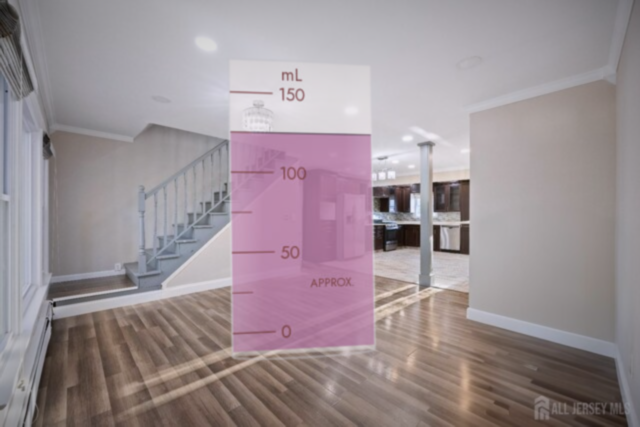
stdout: 125
